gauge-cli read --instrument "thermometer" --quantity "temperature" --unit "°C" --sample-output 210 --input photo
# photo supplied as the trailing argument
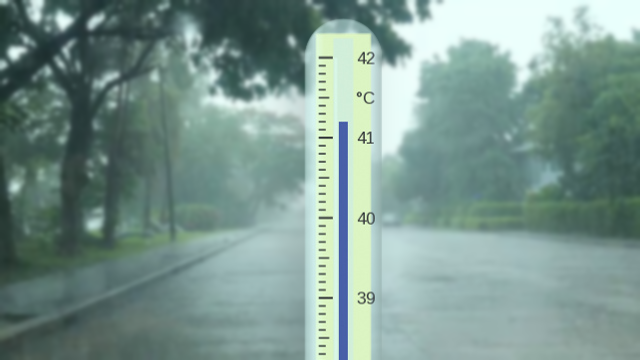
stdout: 41.2
